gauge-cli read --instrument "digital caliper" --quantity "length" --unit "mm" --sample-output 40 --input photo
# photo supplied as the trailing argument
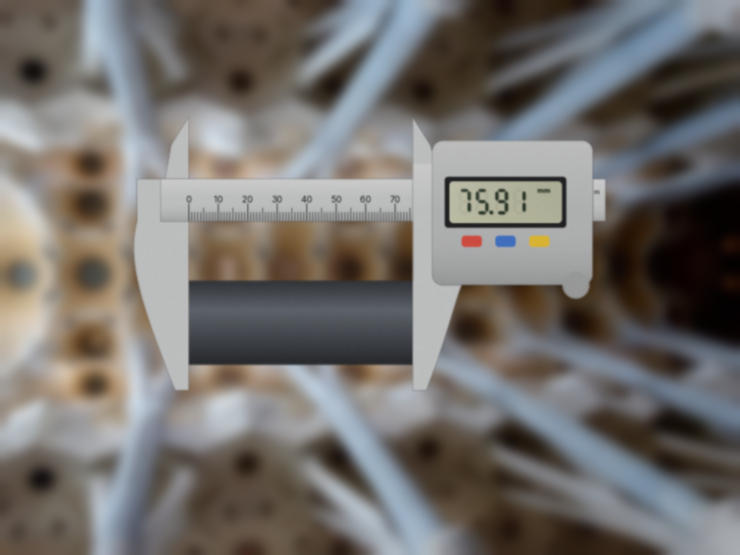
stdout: 75.91
